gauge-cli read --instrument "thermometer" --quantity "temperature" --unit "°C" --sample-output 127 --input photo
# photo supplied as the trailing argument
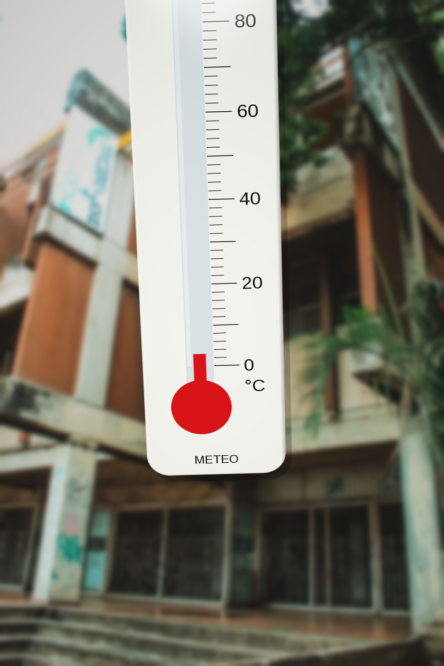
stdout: 3
